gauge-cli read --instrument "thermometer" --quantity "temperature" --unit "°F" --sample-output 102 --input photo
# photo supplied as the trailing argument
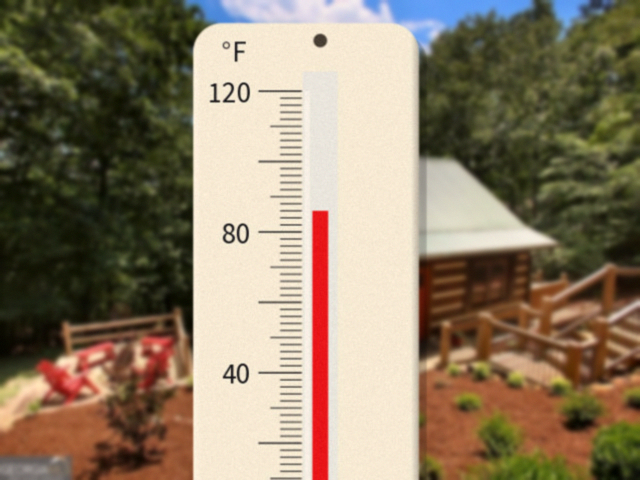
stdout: 86
